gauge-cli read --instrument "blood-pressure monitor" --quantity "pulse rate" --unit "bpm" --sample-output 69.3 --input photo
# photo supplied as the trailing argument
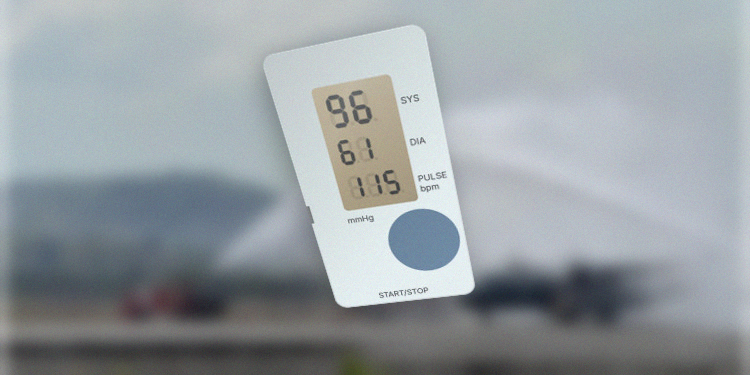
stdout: 115
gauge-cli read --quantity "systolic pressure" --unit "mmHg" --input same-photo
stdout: 96
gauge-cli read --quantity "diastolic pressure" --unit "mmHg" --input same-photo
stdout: 61
